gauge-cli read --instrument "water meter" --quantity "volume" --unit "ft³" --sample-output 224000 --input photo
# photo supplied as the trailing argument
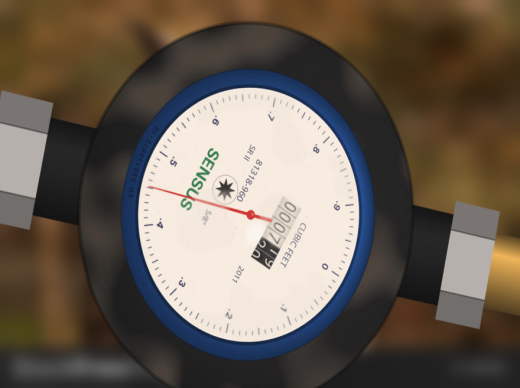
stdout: 719.45
